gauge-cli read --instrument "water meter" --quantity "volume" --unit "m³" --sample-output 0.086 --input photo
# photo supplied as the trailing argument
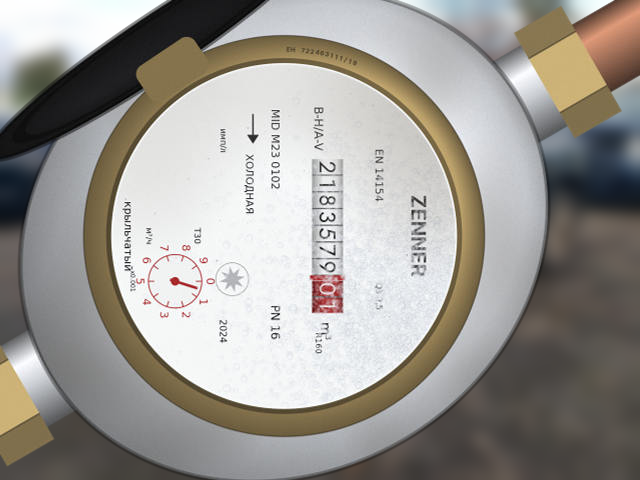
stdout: 2183579.010
